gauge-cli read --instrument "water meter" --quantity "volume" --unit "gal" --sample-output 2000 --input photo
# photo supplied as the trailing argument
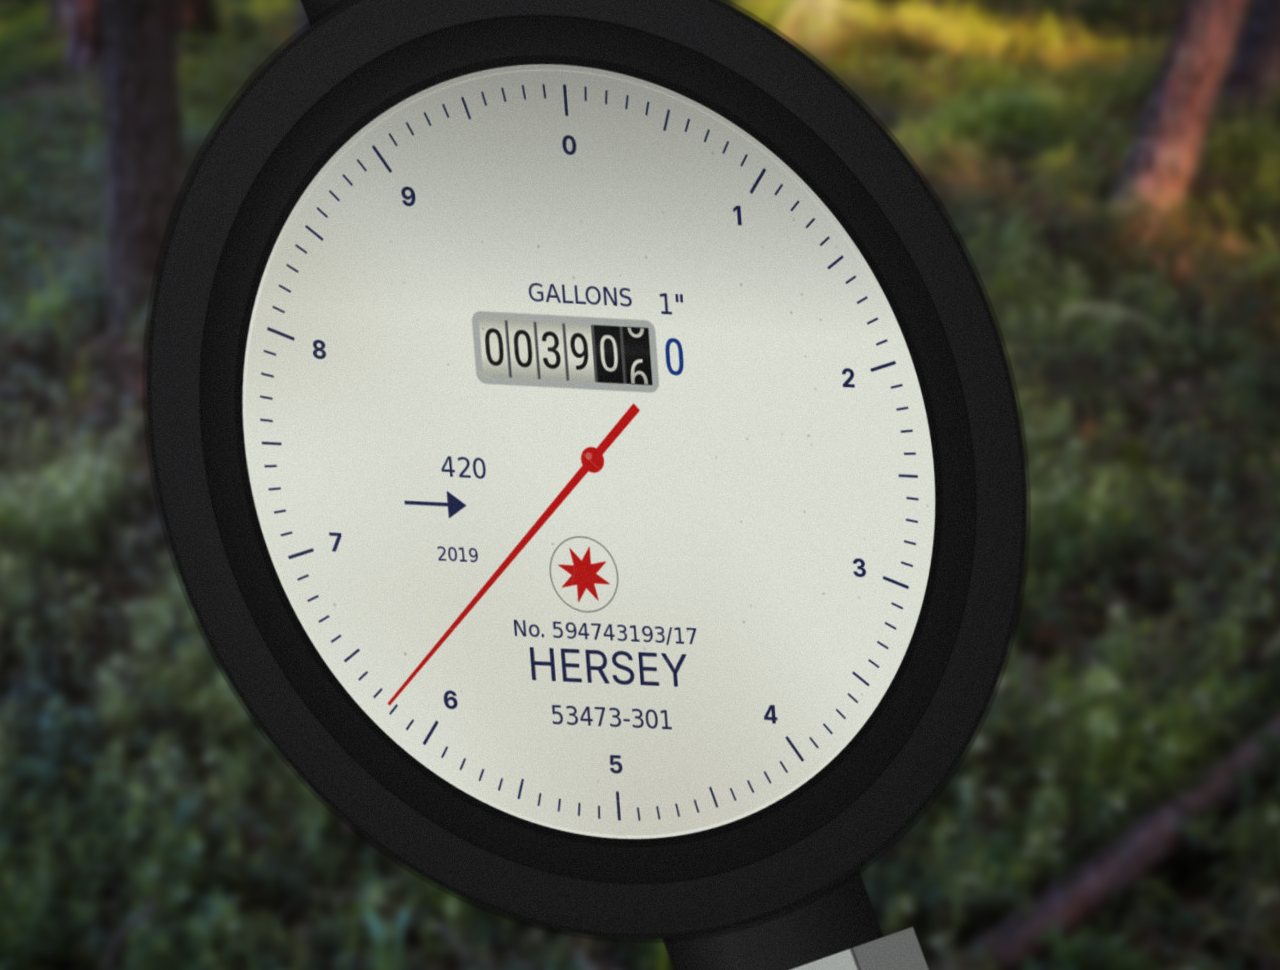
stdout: 39056.2
